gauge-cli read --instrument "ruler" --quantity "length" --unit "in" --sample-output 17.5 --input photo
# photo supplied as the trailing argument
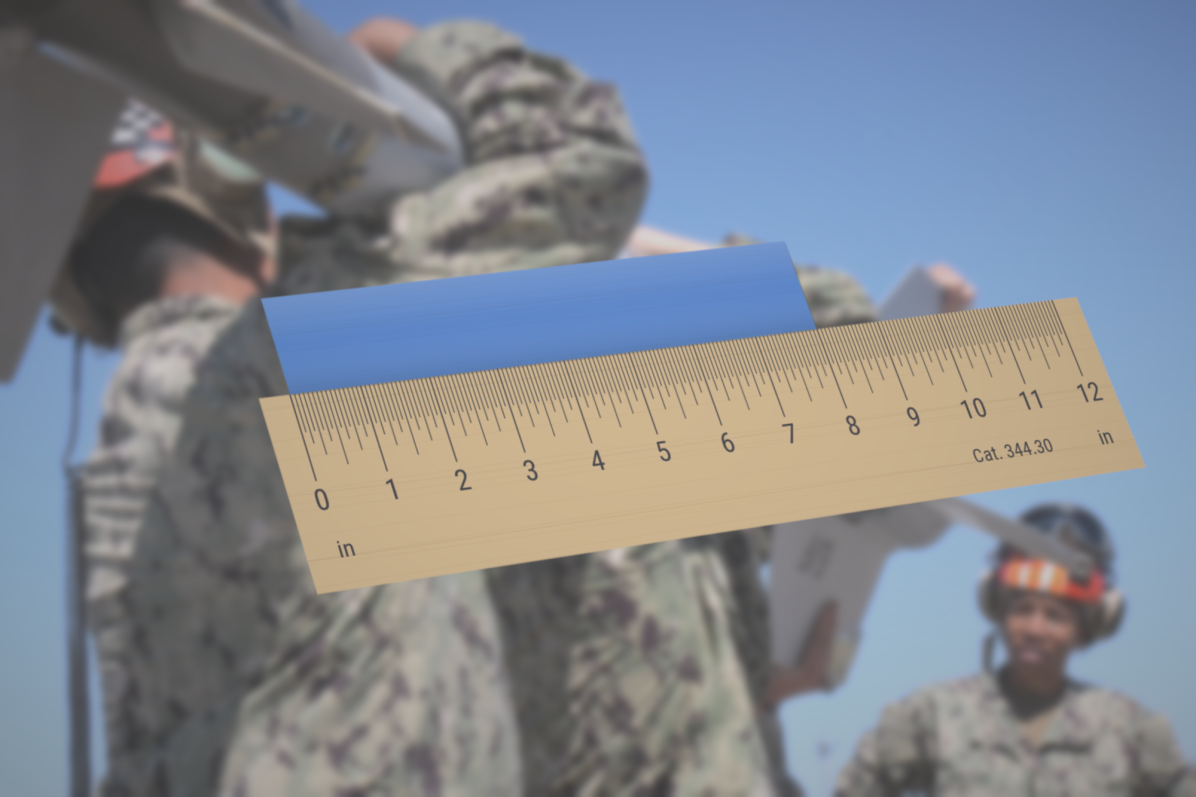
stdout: 8
